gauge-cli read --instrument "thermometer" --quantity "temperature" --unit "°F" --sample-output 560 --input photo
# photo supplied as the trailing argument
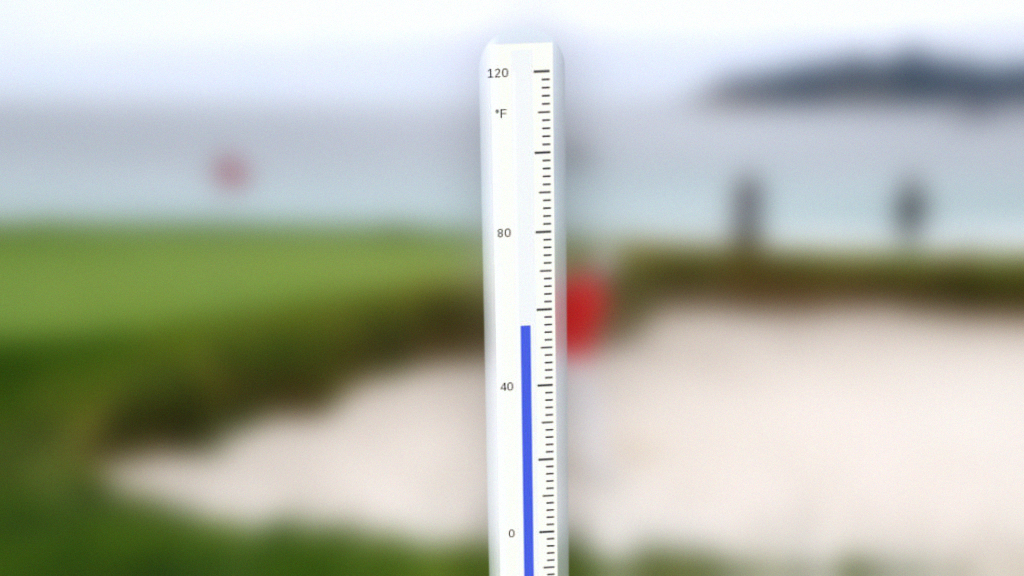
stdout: 56
